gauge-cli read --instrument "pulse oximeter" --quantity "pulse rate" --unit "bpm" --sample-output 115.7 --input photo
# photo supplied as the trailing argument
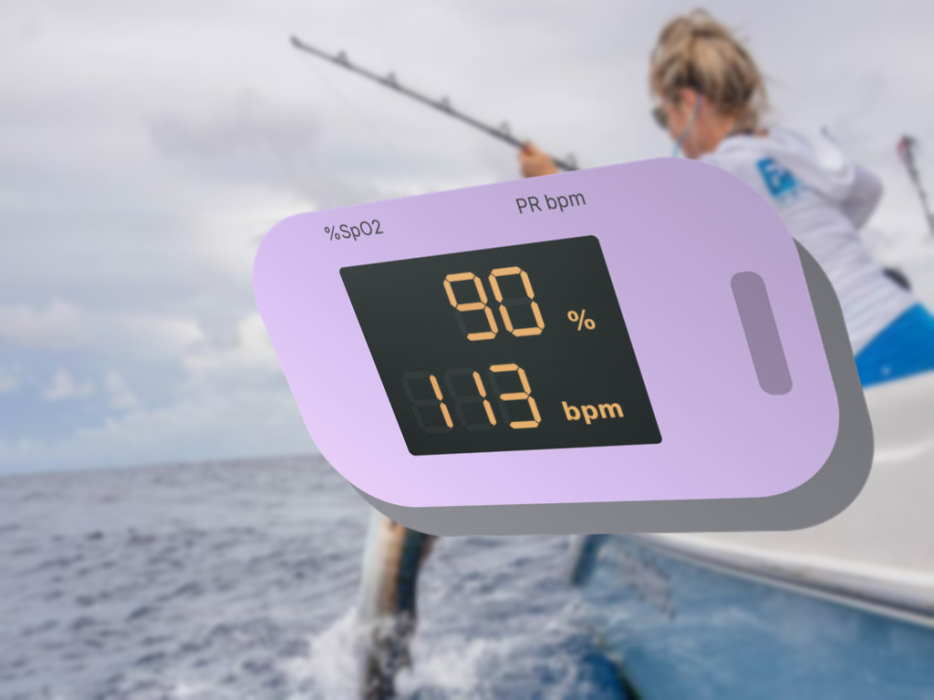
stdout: 113
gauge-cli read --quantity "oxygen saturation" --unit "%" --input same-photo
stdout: 90
